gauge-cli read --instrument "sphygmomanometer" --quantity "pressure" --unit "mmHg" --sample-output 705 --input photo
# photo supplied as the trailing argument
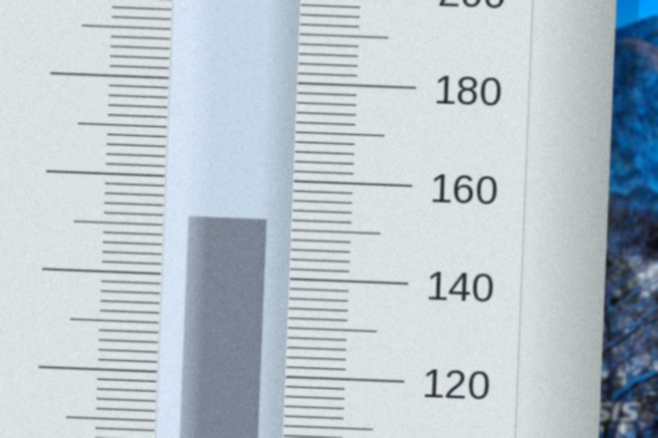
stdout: 152
